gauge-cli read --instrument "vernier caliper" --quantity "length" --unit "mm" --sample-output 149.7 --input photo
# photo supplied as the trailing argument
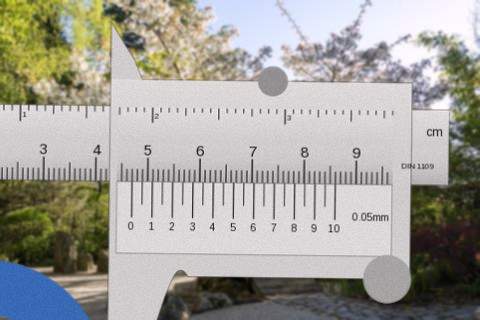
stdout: 47.0
